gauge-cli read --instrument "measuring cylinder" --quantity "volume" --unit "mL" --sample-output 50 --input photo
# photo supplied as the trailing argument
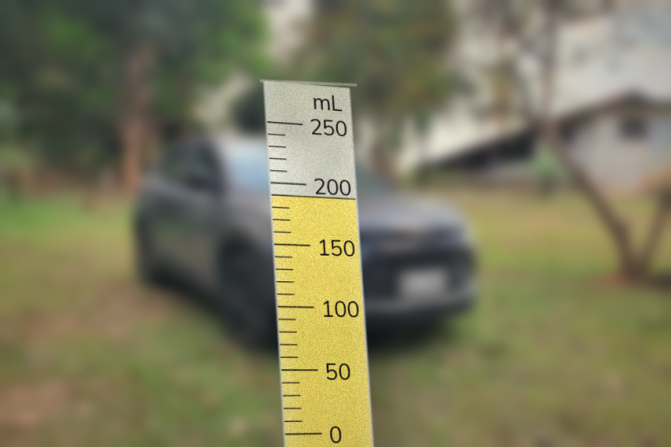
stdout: 190
